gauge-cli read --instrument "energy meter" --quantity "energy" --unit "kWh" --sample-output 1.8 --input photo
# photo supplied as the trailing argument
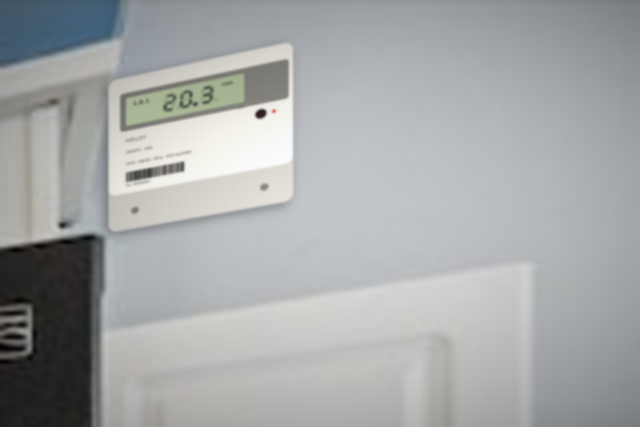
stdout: 20.3
